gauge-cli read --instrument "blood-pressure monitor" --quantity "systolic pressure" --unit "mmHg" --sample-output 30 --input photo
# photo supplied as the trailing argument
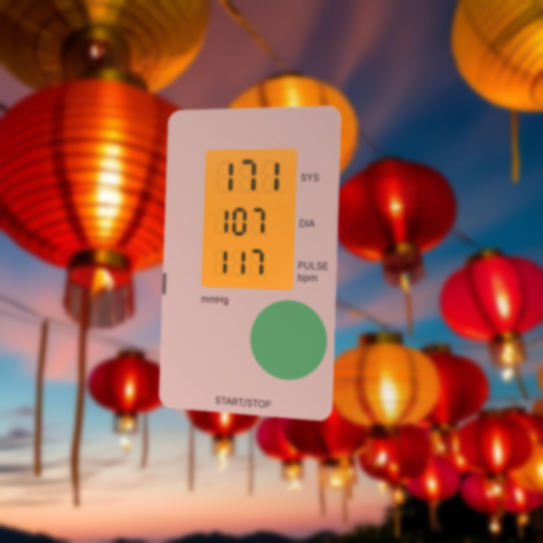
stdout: 171
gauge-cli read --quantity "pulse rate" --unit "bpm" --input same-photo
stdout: 117
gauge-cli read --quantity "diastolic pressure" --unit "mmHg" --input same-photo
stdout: 107
